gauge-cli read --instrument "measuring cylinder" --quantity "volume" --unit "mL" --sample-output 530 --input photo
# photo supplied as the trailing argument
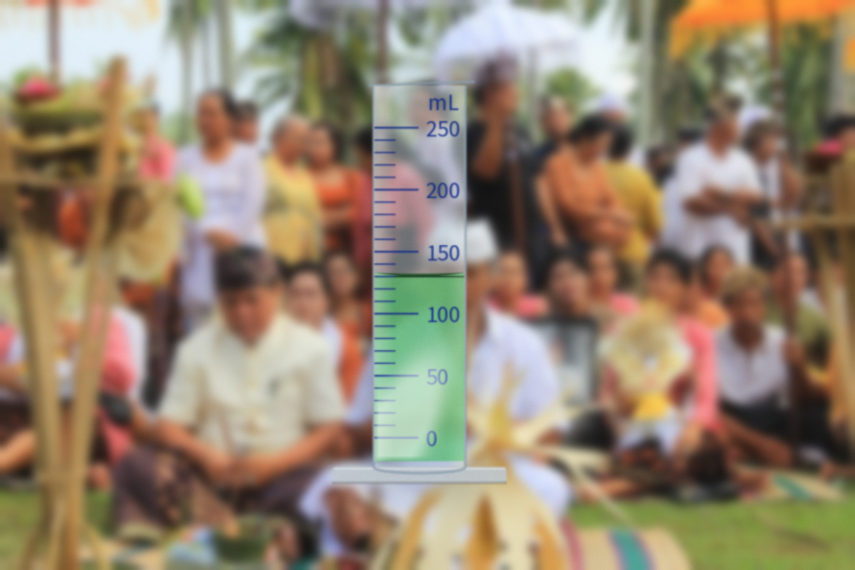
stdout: 130
